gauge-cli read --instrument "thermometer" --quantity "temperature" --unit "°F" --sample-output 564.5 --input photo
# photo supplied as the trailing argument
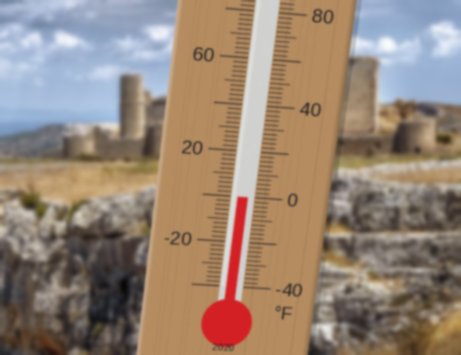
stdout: 0
